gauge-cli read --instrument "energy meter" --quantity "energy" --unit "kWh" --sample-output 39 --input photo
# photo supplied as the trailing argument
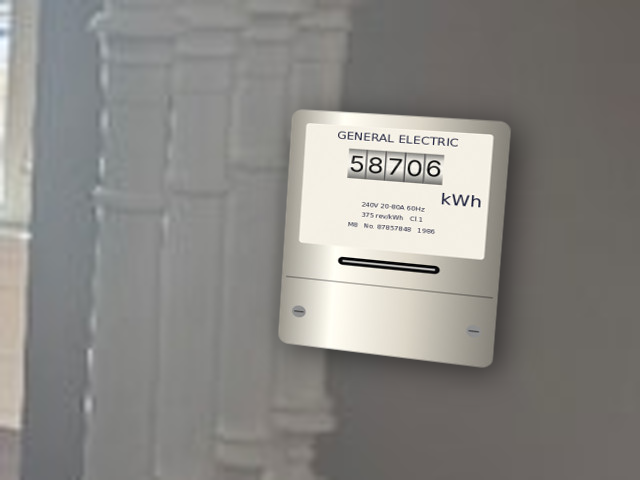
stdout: 58706
